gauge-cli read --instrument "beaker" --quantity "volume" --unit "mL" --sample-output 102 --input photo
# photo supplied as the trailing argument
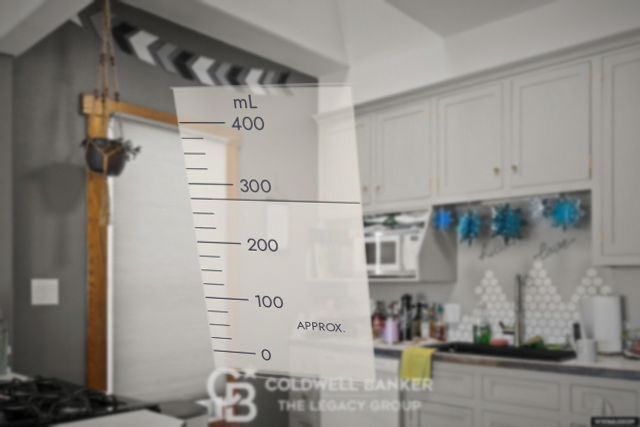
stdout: 275
